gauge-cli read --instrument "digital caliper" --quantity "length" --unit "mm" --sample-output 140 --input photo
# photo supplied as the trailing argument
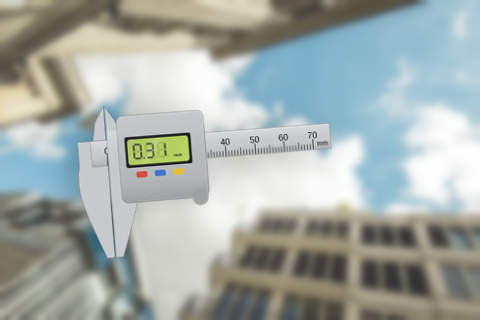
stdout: 0.31
